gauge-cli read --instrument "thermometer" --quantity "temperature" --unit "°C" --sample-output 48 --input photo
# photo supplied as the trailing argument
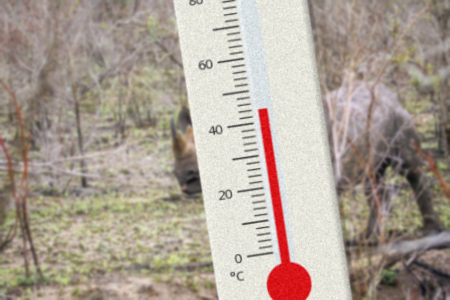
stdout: 44
